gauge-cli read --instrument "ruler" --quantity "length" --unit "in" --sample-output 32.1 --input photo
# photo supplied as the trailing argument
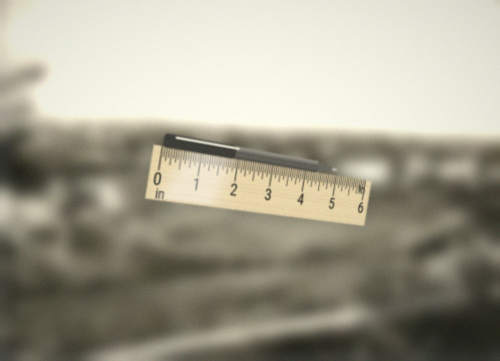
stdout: 5
